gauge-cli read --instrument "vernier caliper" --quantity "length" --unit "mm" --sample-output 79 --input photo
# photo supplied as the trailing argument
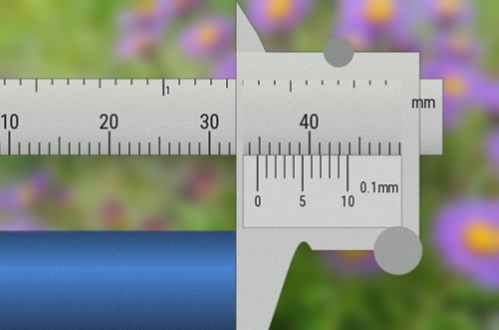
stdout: 34.8
